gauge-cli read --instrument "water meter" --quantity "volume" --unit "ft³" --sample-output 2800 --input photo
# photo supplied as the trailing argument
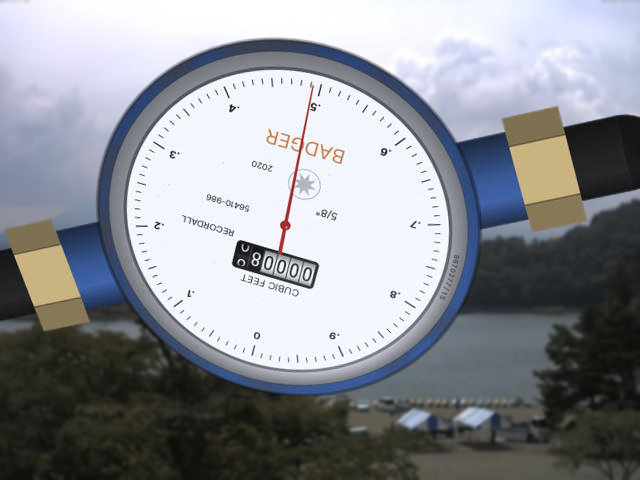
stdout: 88.49
